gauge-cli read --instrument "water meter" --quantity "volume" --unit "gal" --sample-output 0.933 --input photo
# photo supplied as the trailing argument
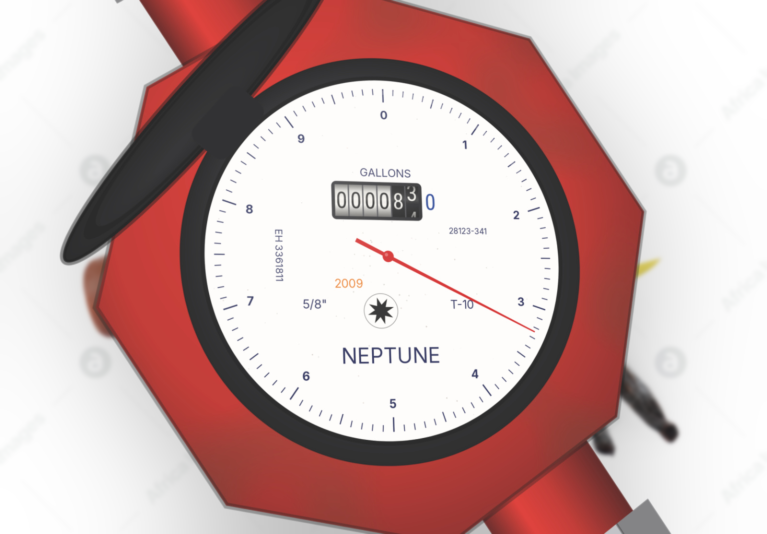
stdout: 833.2
